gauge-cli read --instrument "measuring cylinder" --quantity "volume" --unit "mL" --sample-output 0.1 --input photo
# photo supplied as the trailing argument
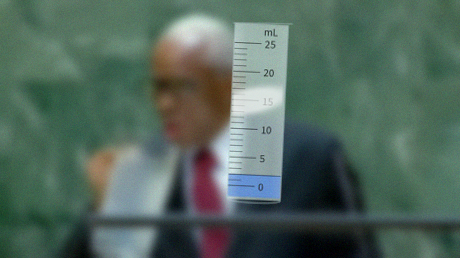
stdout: 2
